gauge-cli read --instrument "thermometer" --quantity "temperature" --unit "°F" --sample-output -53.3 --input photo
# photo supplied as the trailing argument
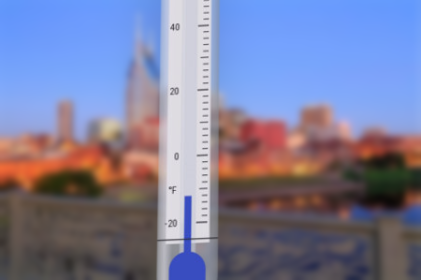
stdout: -12
